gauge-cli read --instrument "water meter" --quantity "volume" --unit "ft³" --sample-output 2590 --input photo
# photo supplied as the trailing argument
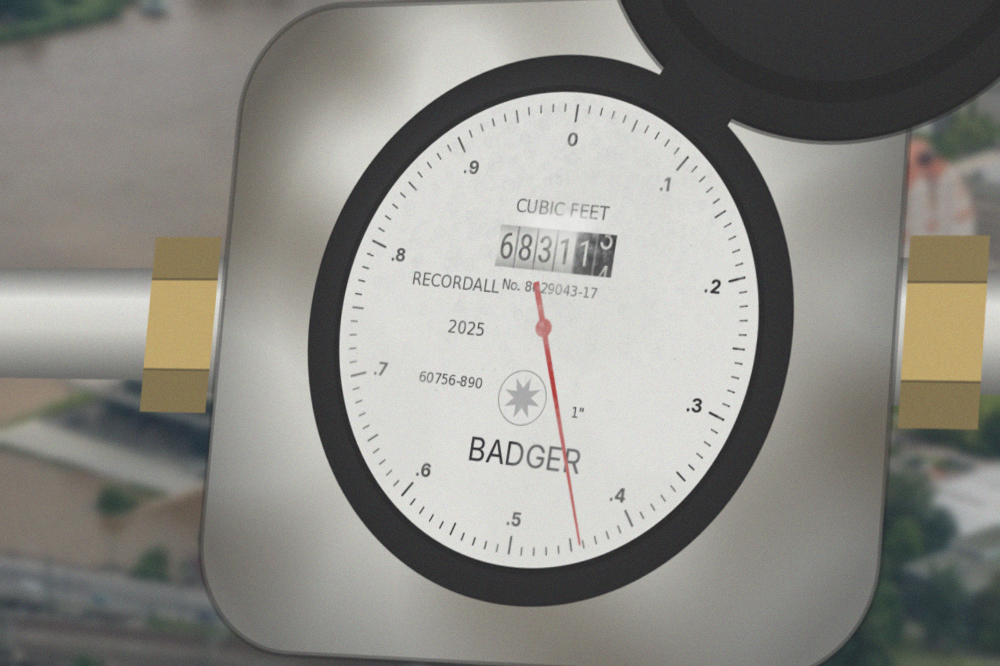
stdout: 683113.44
